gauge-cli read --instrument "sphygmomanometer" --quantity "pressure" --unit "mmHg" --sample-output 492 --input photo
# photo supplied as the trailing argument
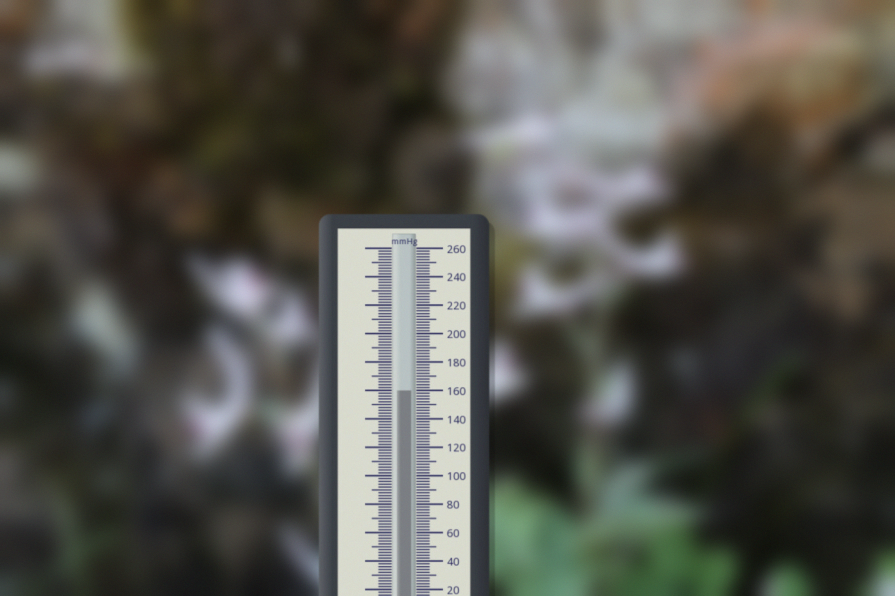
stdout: 160
